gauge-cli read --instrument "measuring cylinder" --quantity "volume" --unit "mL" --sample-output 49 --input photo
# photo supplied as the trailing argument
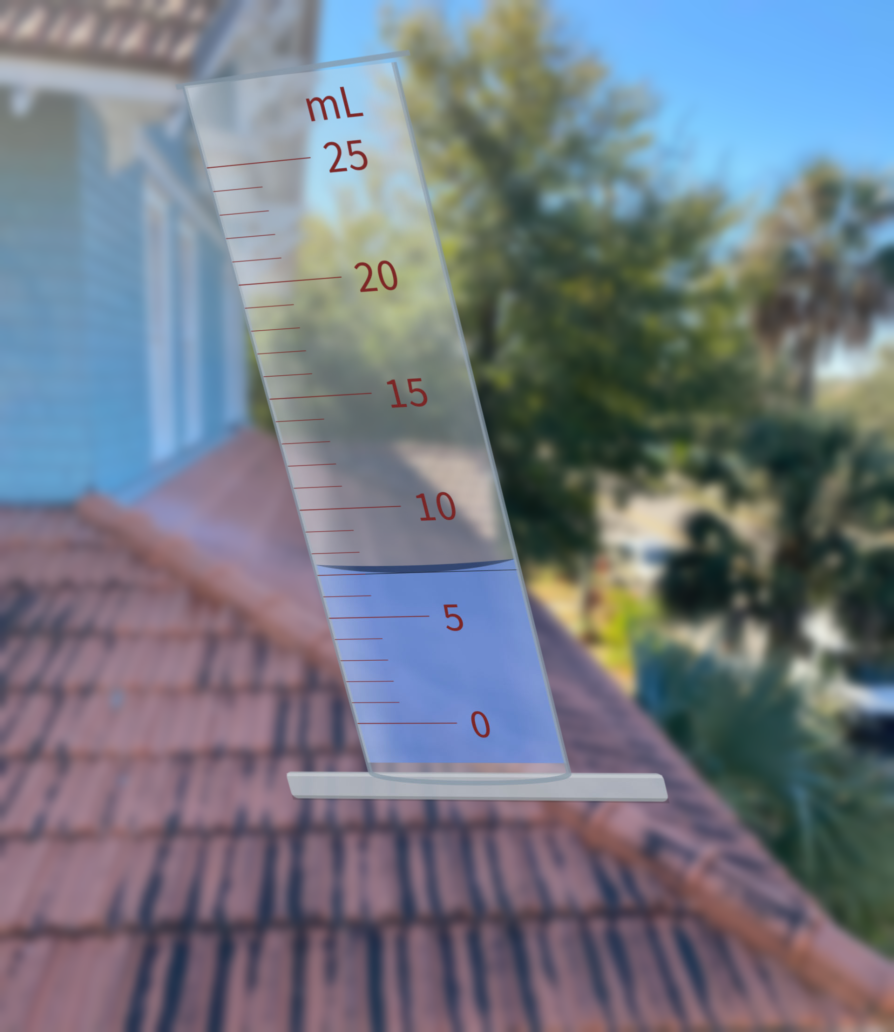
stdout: 7
